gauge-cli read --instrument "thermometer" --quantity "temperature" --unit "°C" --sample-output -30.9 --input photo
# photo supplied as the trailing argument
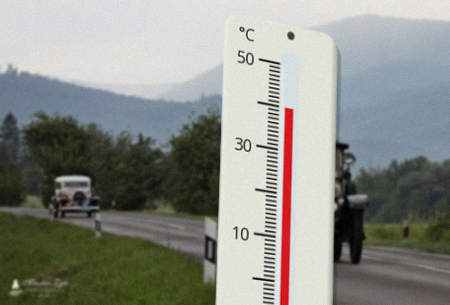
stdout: 40
